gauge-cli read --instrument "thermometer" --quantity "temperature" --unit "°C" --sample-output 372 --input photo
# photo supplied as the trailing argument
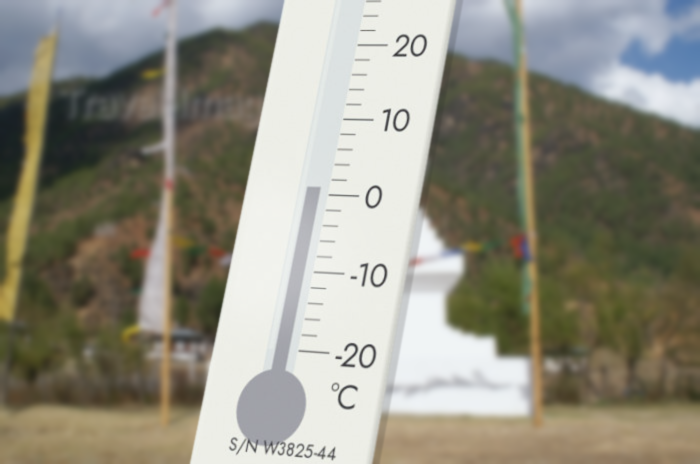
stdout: 1
